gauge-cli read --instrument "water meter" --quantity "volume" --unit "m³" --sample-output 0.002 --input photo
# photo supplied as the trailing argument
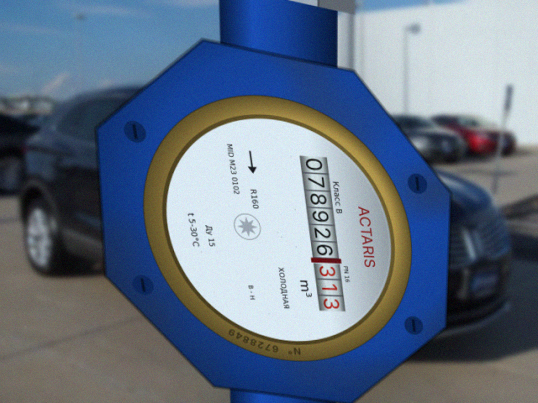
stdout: 78926.313
